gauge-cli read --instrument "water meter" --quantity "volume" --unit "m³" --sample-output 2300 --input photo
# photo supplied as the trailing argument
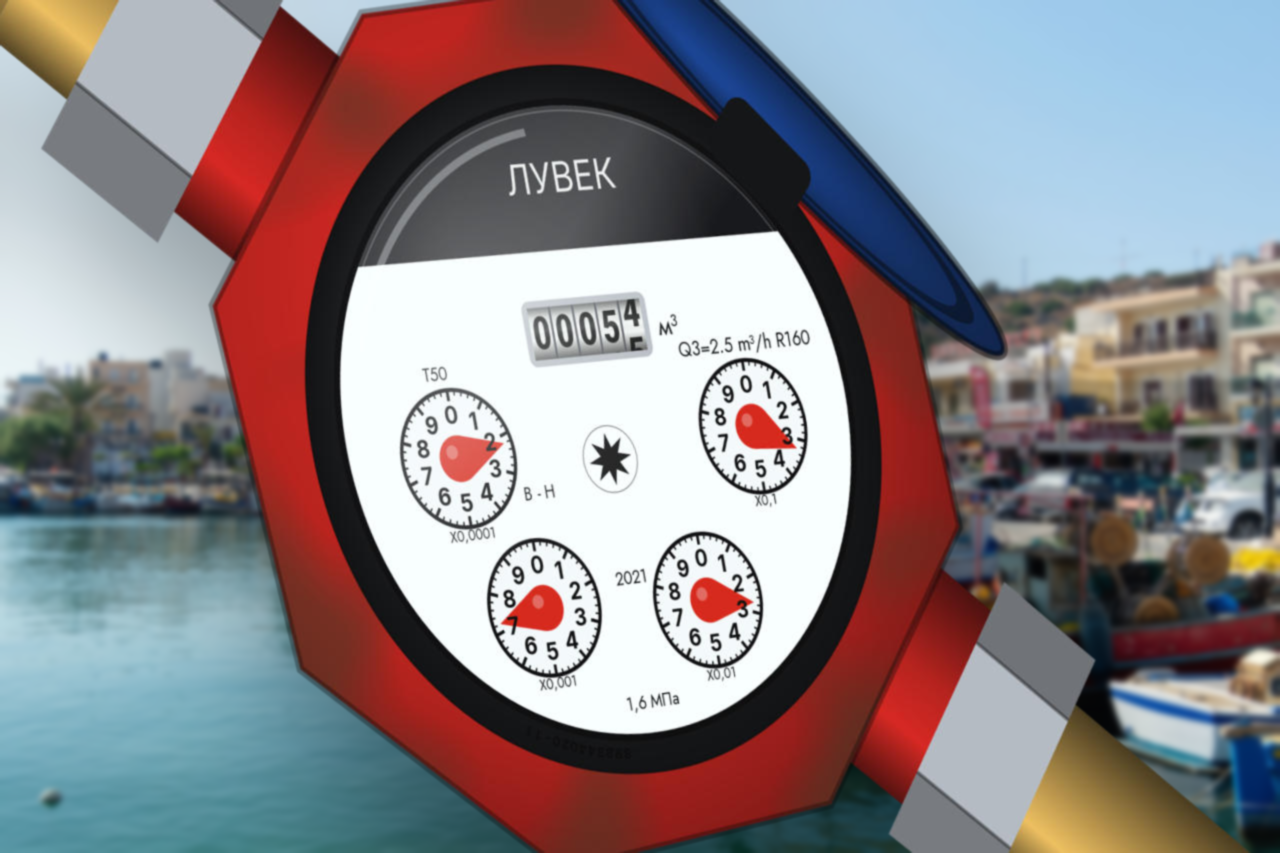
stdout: 54.3272
